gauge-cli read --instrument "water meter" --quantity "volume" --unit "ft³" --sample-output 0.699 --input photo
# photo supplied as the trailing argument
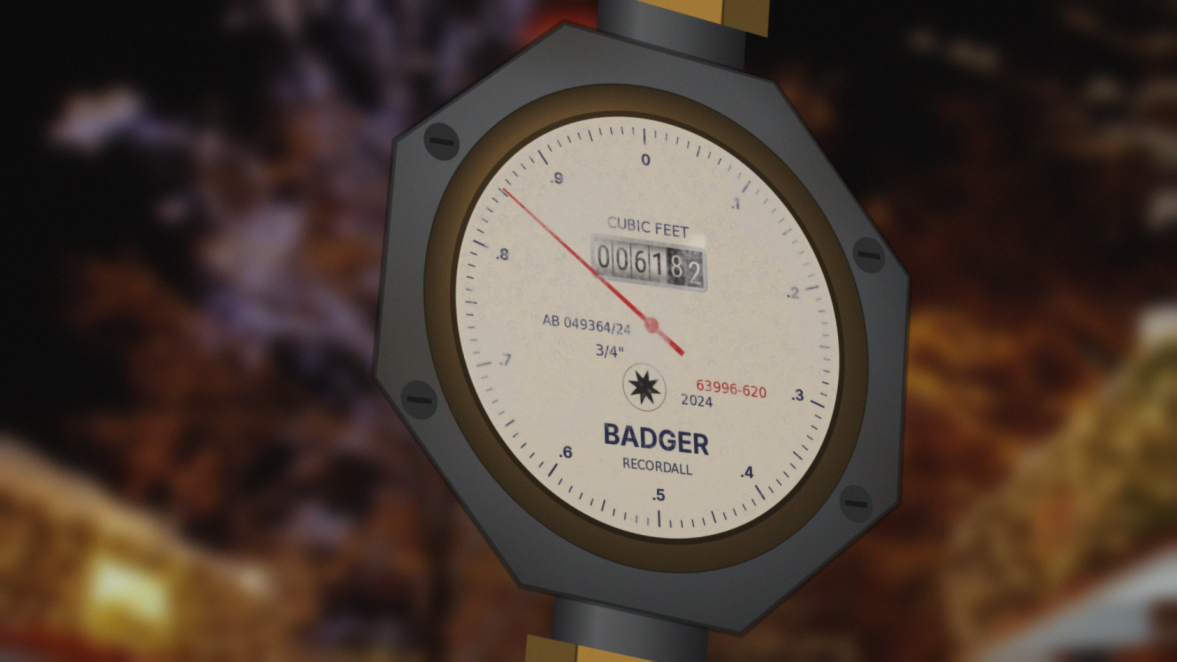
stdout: 6181.85
